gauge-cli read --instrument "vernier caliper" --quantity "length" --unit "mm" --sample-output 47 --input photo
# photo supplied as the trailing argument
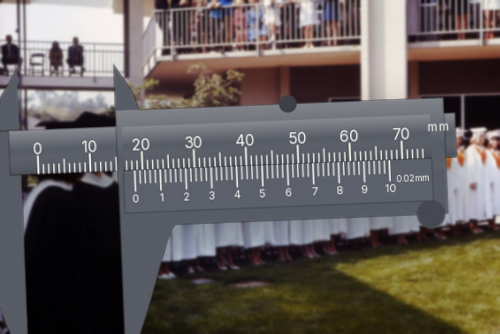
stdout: 18.5
